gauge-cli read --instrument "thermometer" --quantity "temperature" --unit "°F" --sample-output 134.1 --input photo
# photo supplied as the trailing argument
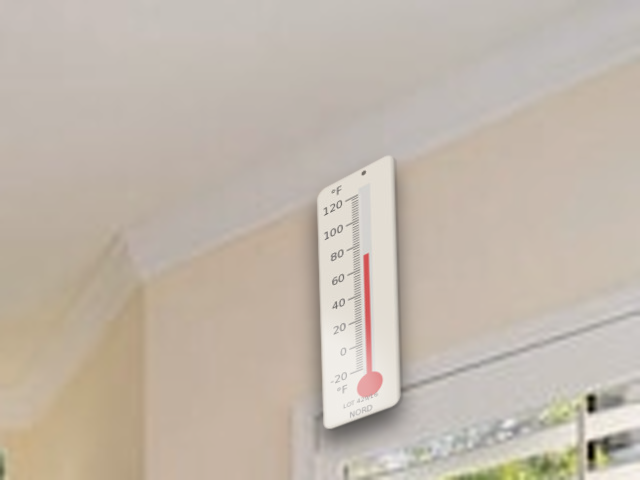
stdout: 70
